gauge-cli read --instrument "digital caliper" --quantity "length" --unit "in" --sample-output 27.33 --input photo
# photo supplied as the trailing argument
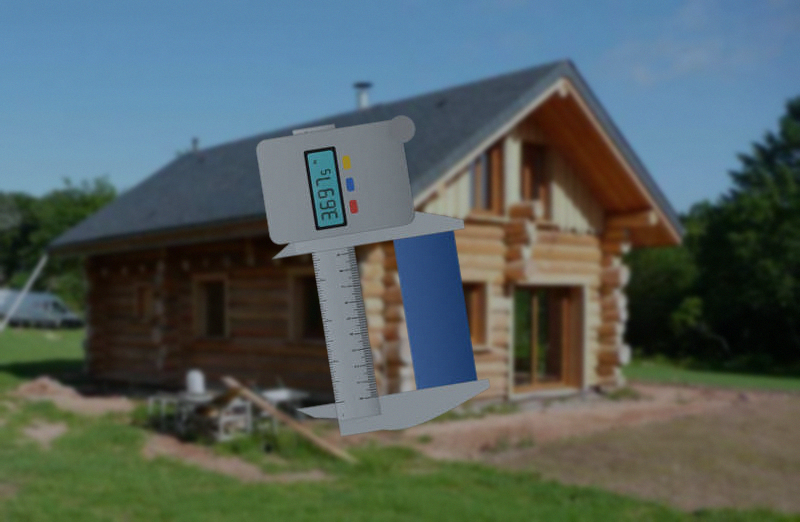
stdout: 3.6975
